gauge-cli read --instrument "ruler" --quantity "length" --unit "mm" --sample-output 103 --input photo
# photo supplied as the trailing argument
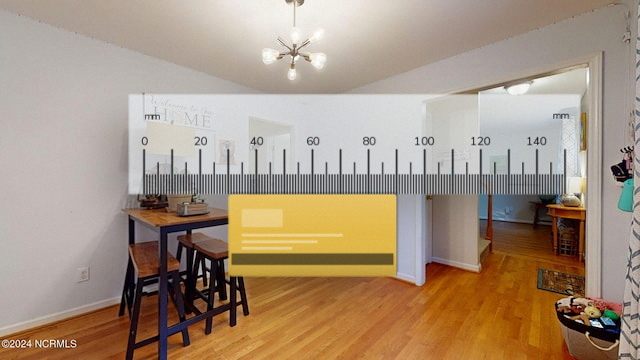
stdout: 60
